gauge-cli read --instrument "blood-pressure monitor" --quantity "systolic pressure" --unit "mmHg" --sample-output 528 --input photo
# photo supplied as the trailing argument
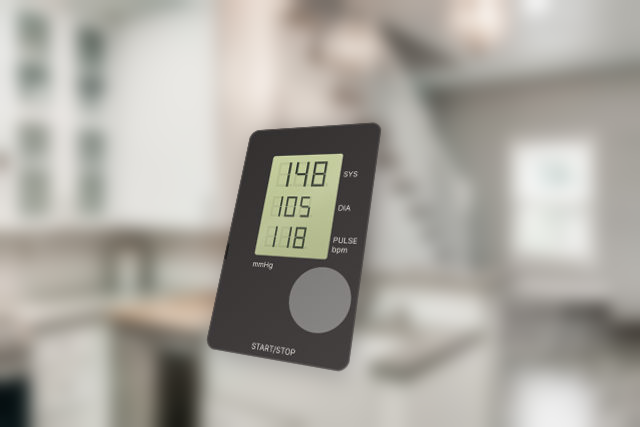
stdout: 148
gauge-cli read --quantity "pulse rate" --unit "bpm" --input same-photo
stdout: 118
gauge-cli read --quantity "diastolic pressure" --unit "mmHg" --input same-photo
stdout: 105
